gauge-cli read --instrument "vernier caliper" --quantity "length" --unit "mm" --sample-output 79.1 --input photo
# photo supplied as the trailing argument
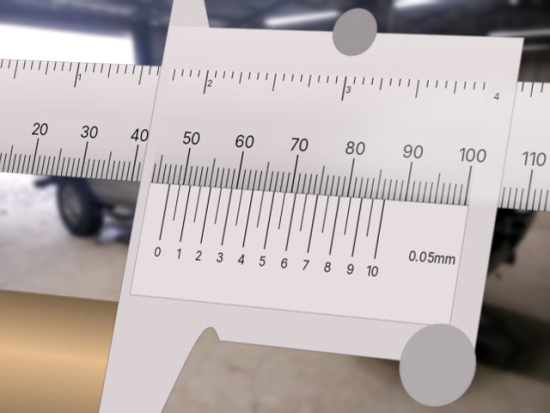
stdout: 47.4
